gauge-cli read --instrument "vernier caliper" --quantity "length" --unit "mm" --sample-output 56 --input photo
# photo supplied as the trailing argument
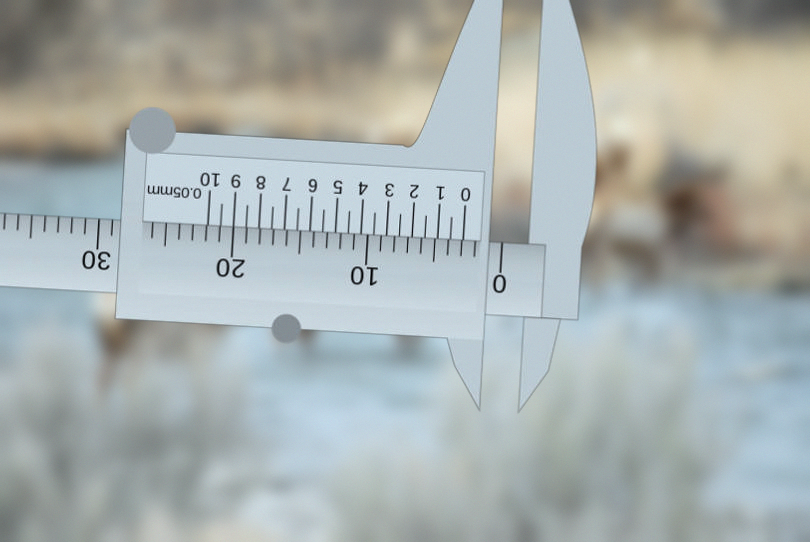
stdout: 2.9
